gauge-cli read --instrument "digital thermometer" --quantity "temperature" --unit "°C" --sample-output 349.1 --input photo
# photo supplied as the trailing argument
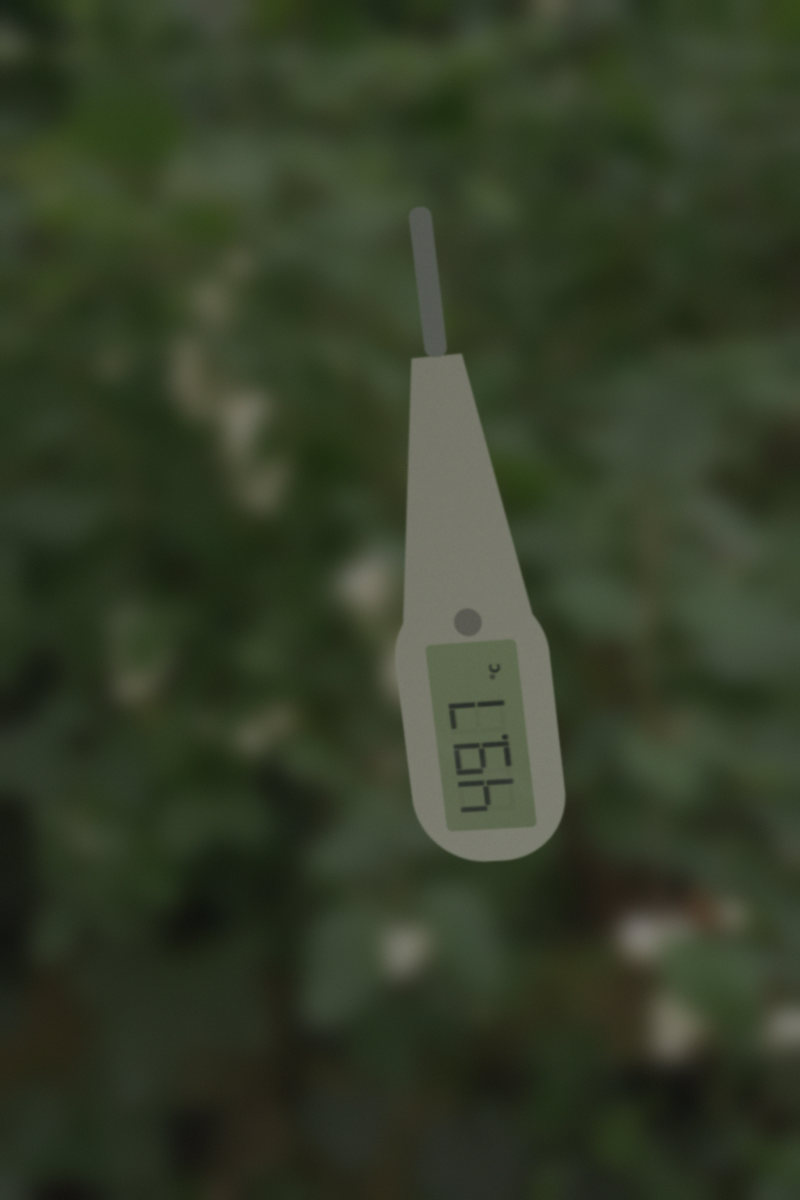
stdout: 49.7
